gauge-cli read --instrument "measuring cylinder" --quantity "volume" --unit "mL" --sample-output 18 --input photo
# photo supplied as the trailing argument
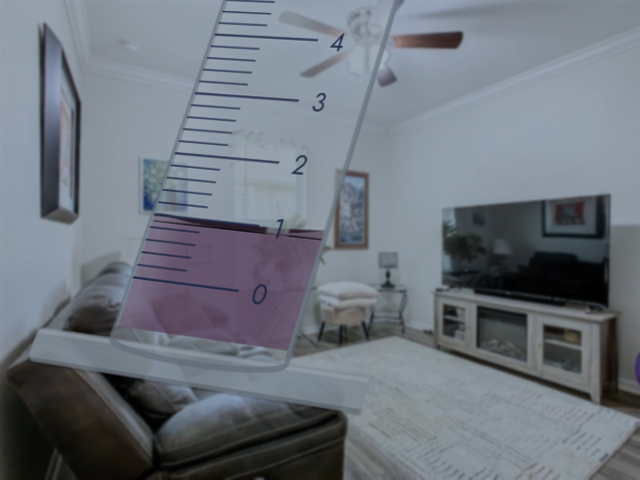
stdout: 0.9
